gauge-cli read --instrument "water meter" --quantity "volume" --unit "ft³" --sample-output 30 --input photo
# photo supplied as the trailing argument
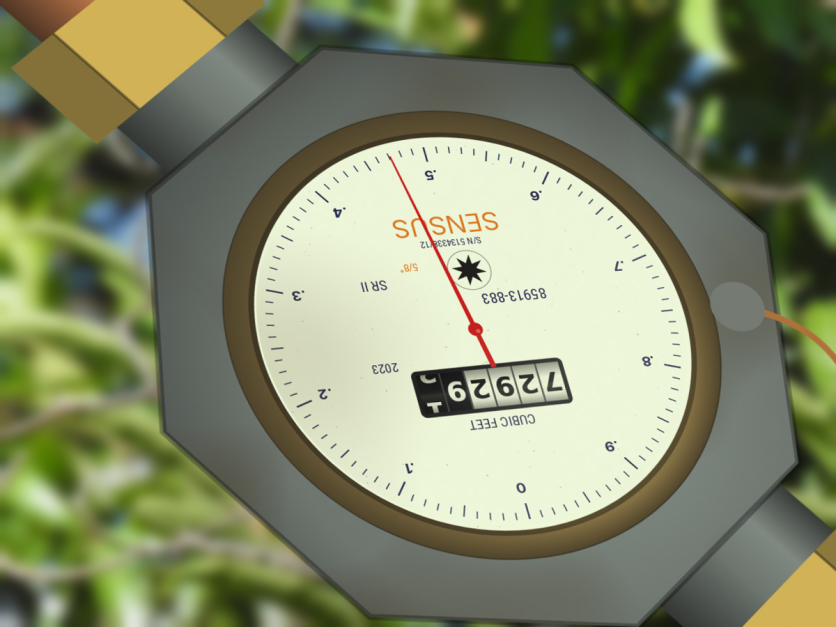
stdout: 729291.47
